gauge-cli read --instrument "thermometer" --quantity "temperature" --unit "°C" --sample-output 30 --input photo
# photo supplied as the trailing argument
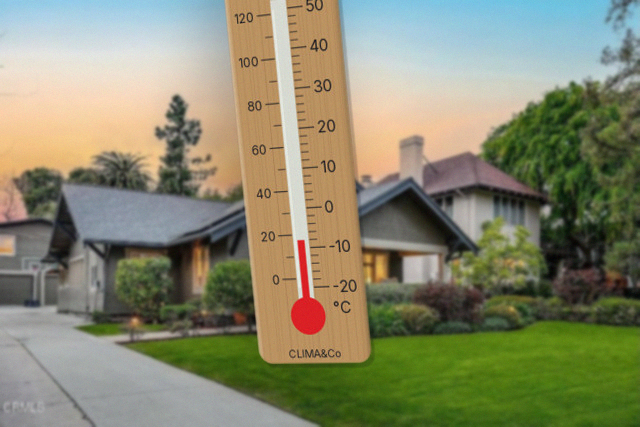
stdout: -8
